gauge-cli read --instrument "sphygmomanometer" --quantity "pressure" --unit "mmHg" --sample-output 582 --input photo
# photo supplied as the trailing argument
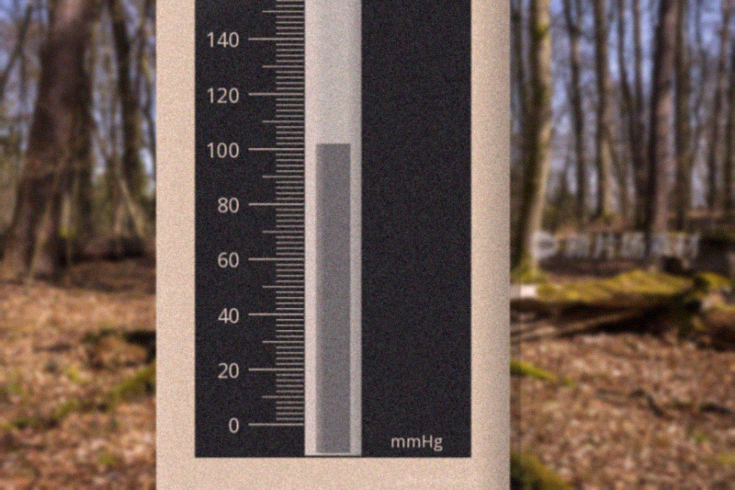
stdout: 102
